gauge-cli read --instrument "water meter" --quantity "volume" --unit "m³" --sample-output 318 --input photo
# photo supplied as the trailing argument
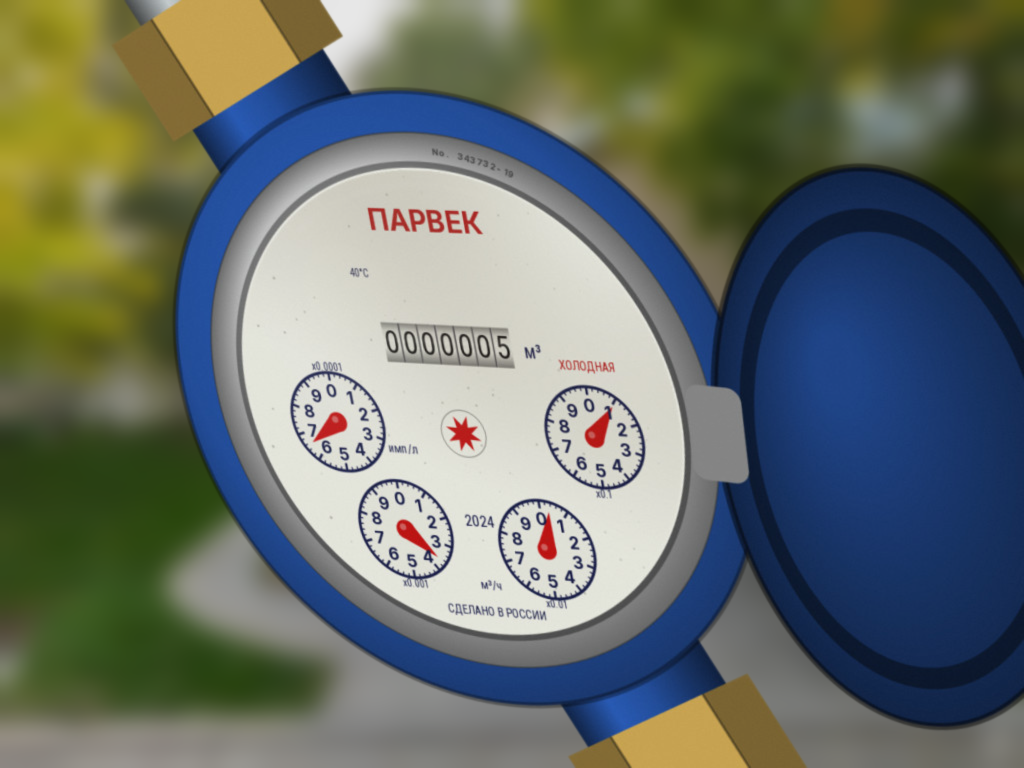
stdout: 5.1036
